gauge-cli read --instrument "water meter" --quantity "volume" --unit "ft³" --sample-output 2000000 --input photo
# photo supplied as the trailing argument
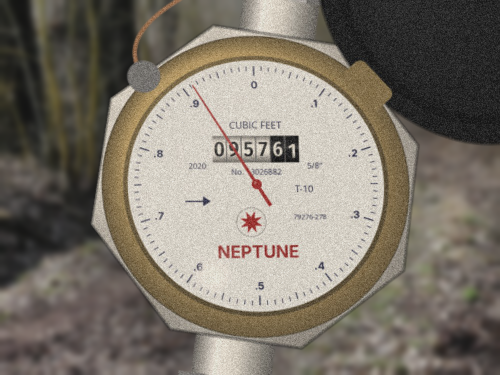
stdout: 95760.91
